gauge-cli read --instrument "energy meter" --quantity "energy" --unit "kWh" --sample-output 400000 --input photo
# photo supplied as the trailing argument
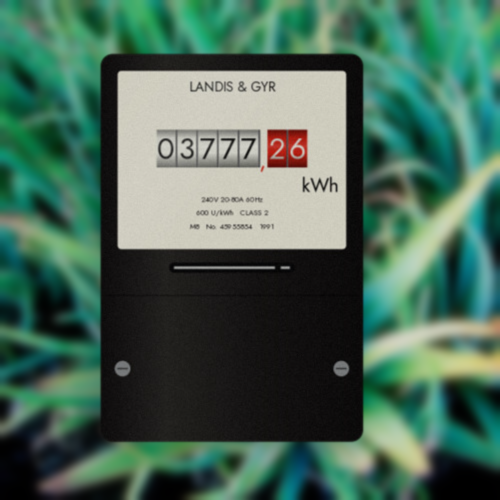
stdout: 3777.26
